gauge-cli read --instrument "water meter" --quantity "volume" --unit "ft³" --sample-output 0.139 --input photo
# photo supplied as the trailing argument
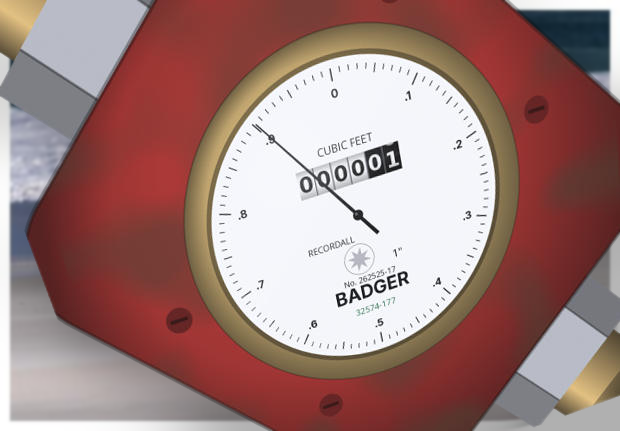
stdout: 0.90
